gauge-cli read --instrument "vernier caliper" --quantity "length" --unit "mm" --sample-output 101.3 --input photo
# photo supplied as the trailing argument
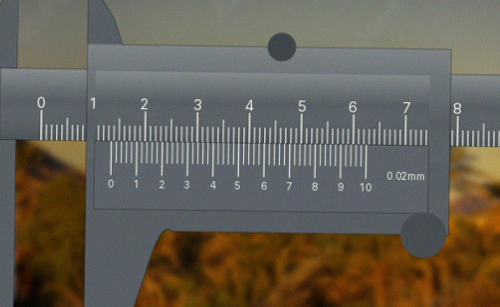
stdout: 13.5
